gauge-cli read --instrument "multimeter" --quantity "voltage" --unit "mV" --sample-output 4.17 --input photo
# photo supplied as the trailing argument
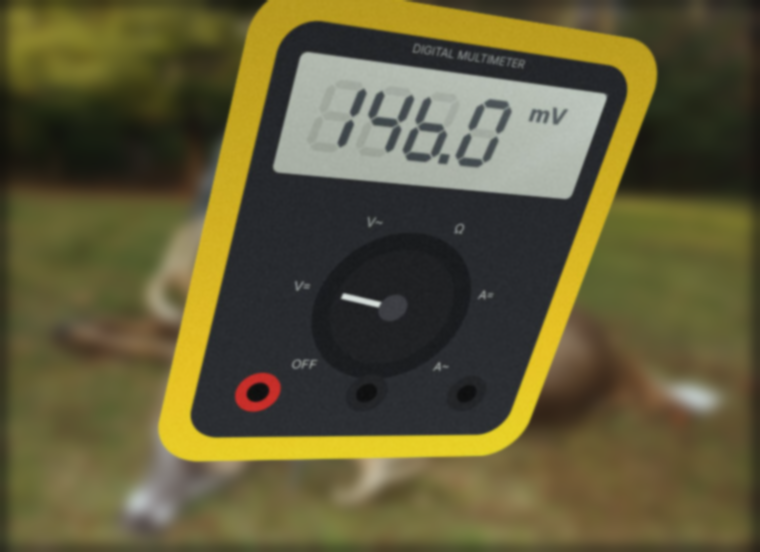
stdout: 146.0
